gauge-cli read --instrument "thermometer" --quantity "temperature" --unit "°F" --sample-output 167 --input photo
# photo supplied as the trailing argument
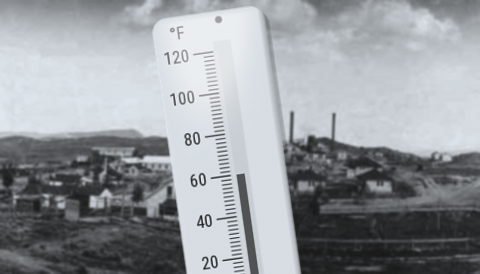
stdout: 60
